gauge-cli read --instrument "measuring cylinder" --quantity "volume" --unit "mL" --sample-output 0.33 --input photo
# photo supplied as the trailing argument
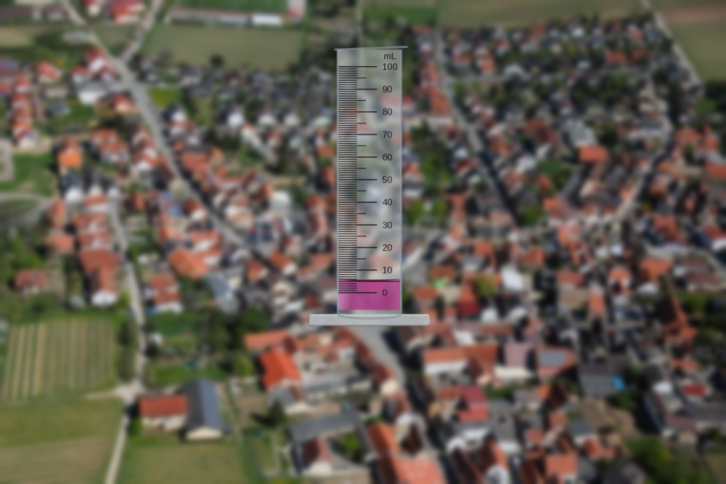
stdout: 5
